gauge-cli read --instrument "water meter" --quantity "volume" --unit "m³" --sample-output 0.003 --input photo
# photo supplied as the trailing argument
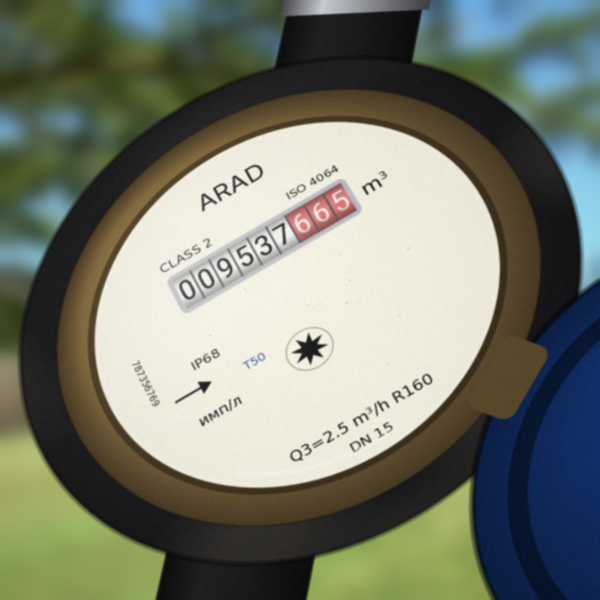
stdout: 9537.665
